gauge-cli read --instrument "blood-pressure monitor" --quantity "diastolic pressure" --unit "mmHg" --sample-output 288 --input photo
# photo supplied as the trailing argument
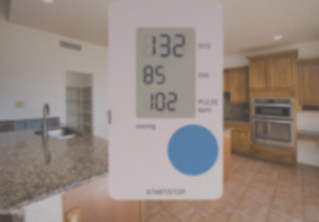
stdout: 85
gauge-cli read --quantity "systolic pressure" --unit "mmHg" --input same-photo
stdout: 132
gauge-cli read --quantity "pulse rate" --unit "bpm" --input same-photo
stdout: 102
